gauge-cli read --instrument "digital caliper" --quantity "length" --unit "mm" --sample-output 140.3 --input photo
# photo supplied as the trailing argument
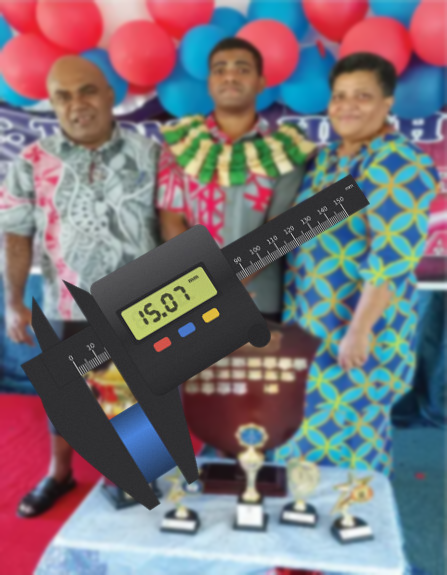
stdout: 15.07
